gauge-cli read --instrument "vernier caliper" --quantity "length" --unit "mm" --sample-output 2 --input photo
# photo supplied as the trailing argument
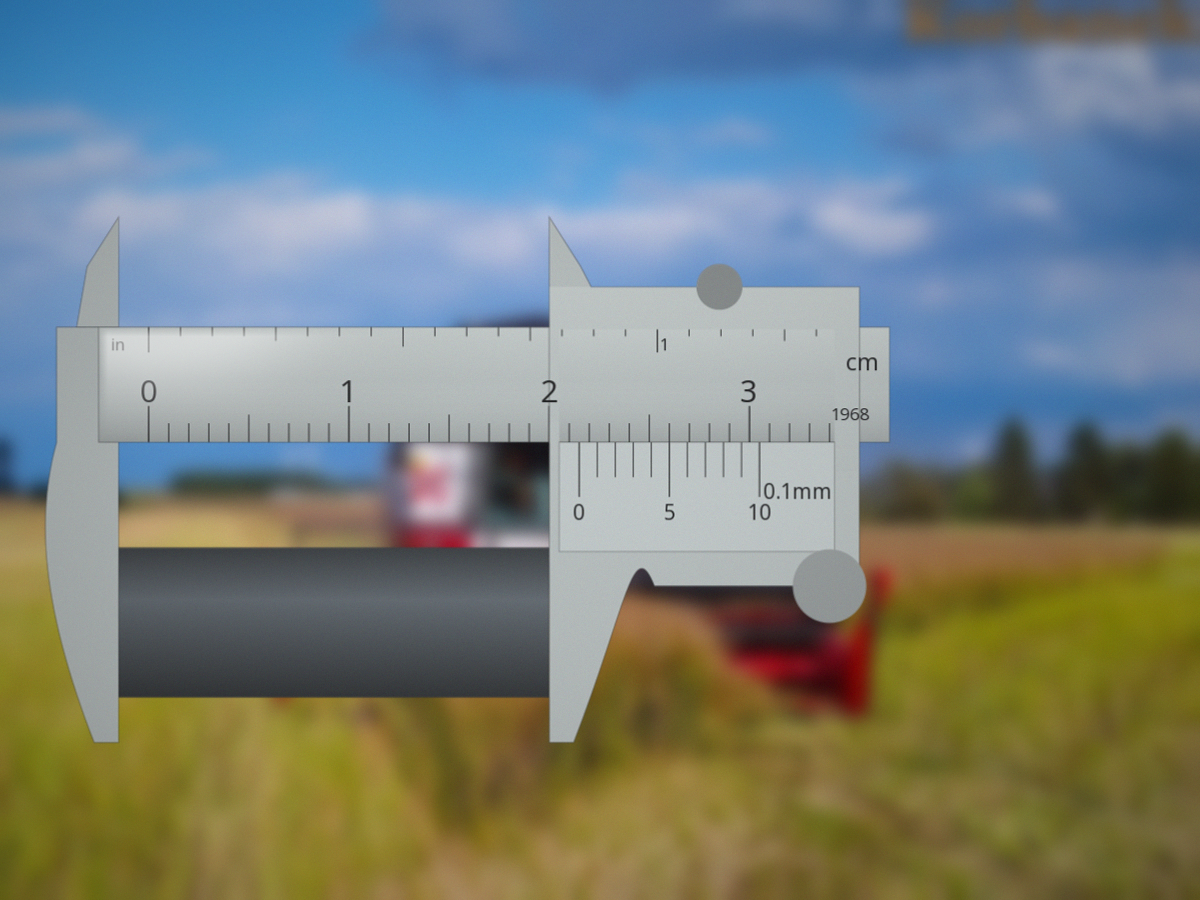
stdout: 21.5
